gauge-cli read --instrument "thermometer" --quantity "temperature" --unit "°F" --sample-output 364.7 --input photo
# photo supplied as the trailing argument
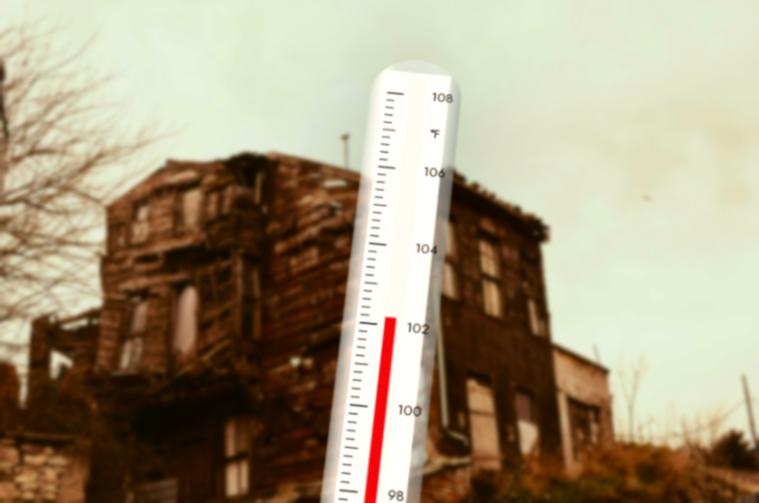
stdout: 102.2
